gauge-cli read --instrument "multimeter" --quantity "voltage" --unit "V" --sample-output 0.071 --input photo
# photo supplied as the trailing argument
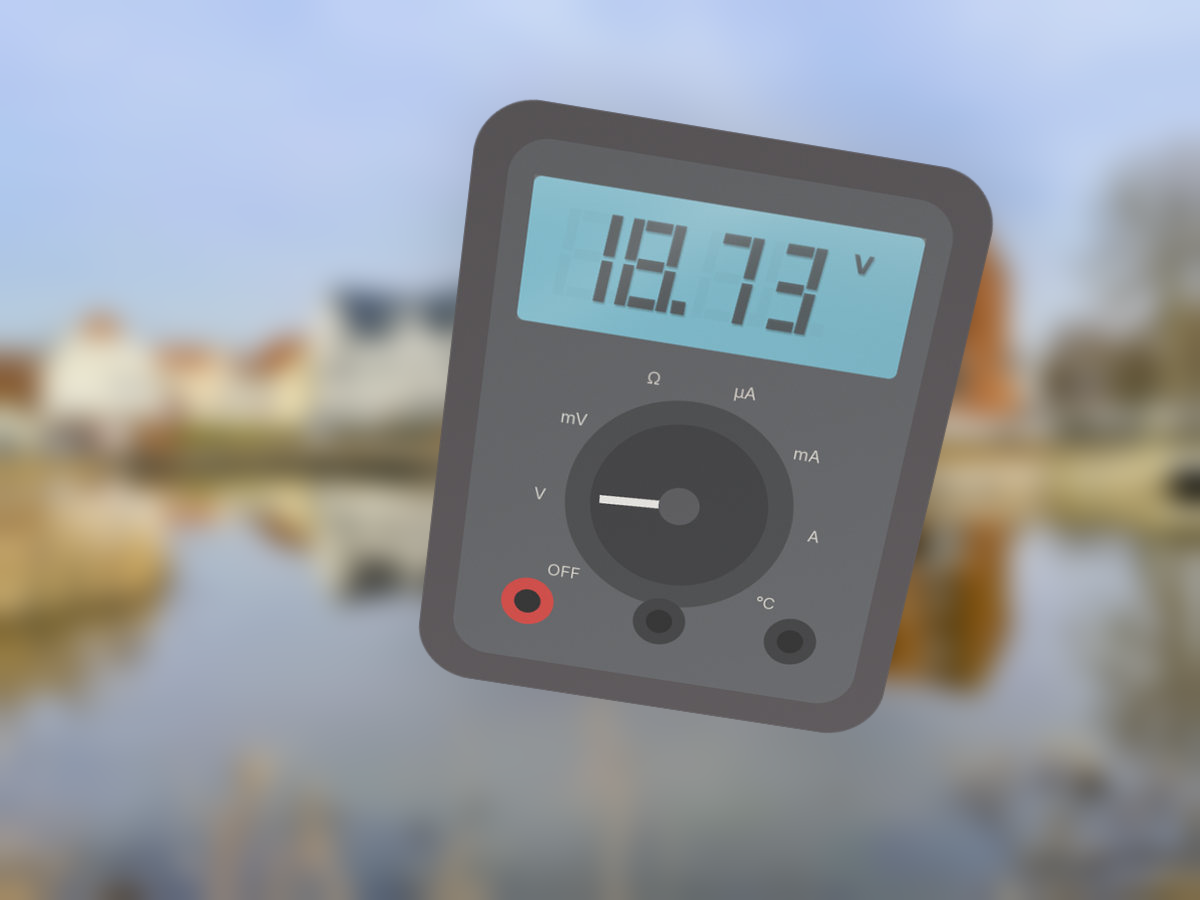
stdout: 18.73
